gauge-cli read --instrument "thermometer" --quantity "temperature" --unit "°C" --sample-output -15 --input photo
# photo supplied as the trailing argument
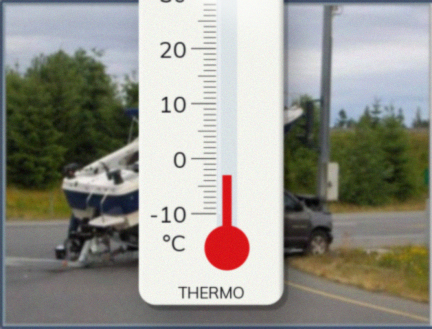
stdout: -3
